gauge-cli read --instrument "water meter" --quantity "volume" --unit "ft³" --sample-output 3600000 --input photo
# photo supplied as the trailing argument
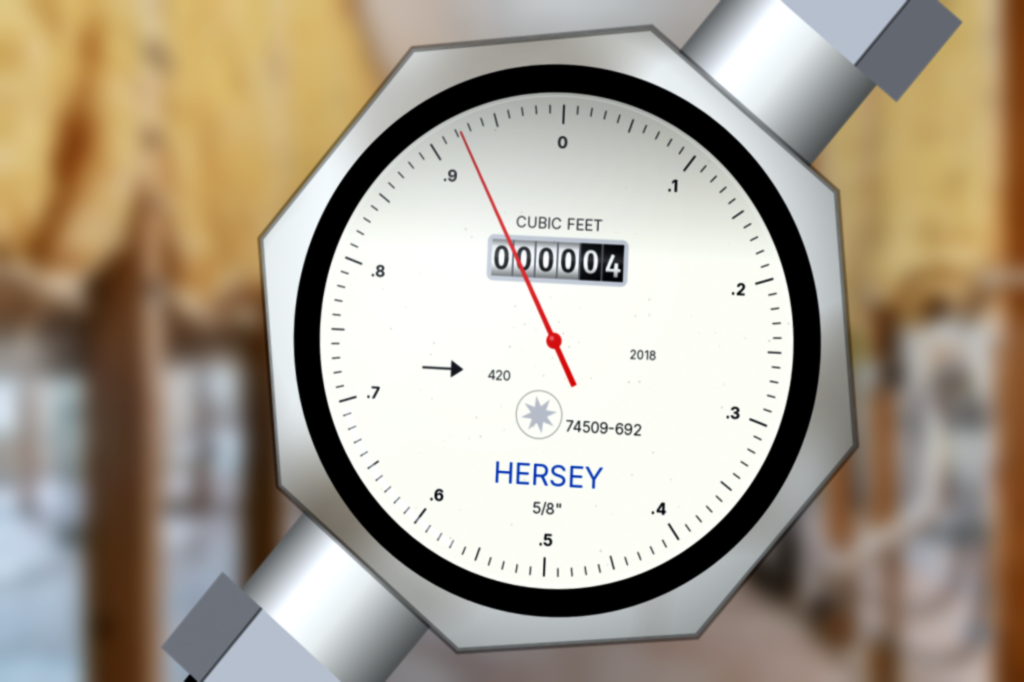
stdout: 3.92
